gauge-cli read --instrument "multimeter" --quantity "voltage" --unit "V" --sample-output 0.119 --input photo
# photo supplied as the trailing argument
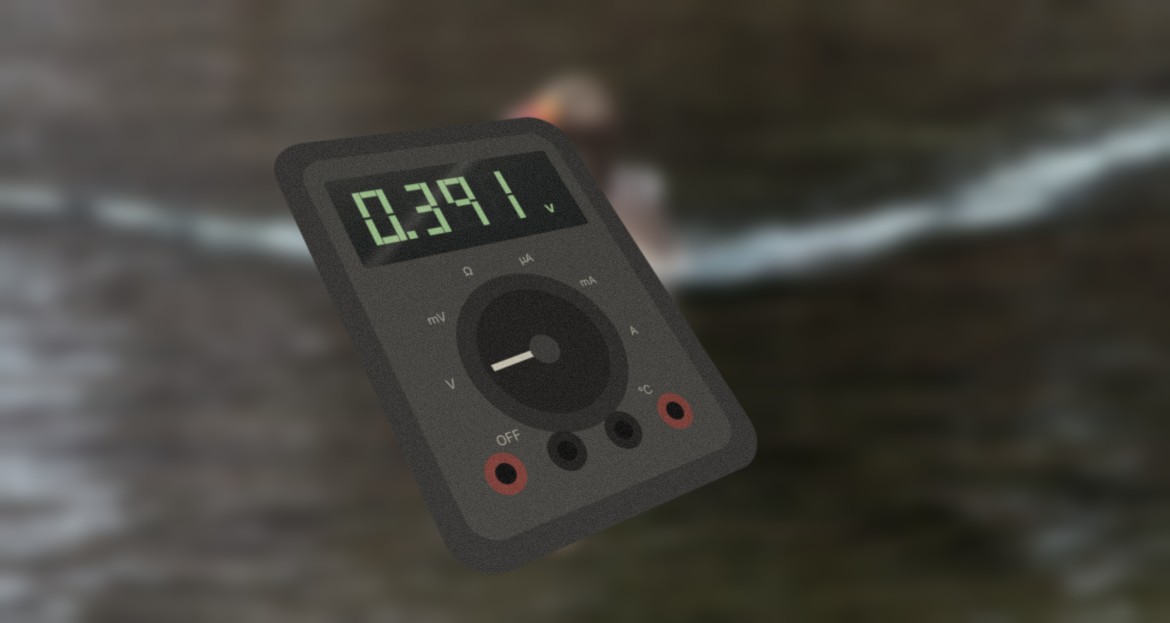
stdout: 0.391
